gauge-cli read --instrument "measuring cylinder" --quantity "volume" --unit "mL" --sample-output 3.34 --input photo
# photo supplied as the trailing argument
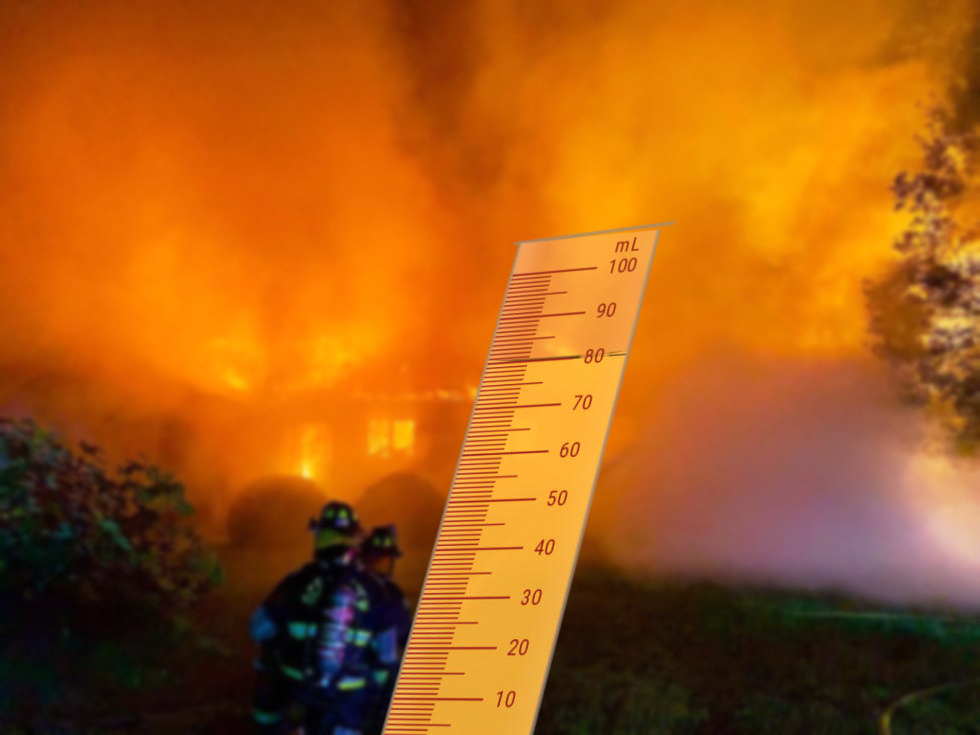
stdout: 80
